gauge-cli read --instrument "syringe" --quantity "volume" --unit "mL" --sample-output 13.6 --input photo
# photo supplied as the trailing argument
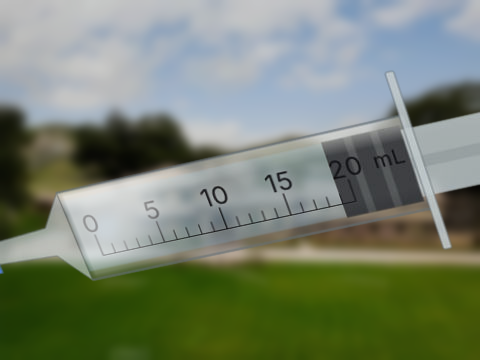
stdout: 19
